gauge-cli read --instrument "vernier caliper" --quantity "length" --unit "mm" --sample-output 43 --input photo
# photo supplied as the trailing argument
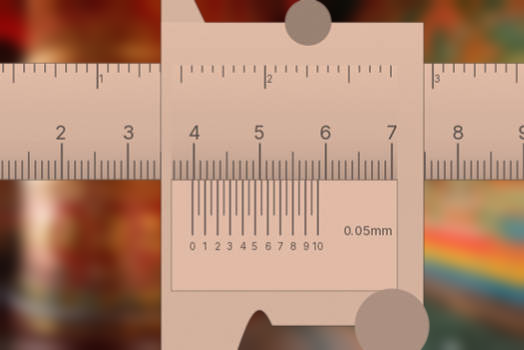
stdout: 39.8
